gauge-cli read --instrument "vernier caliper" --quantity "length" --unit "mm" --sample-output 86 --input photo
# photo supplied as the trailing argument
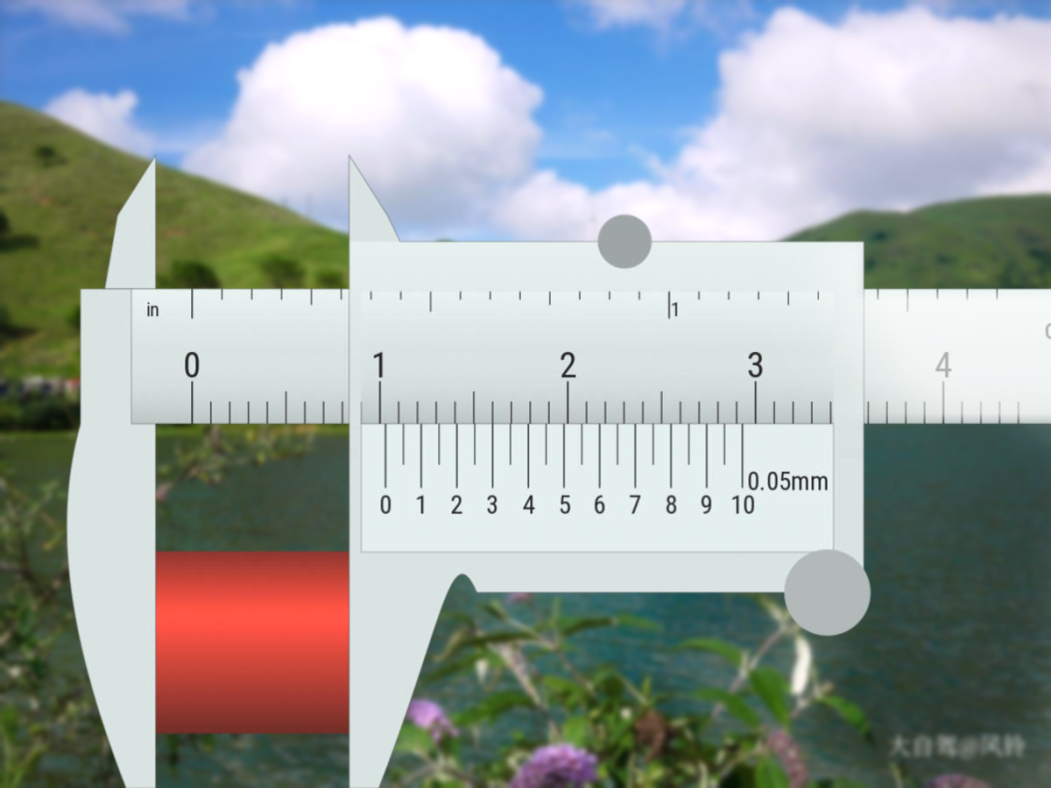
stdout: 10.3
